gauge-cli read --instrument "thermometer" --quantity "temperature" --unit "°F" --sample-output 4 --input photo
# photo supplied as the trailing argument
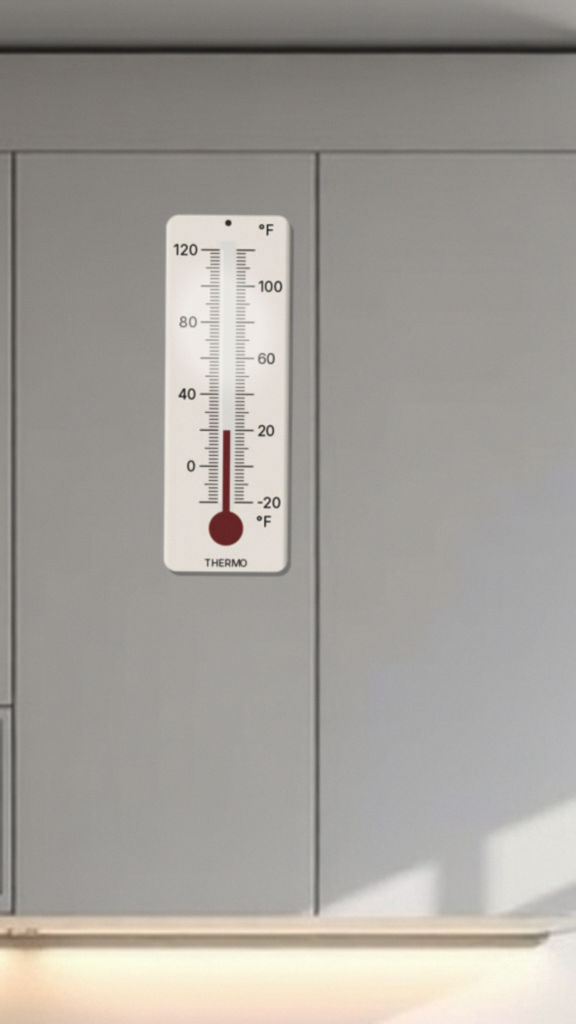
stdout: 20
